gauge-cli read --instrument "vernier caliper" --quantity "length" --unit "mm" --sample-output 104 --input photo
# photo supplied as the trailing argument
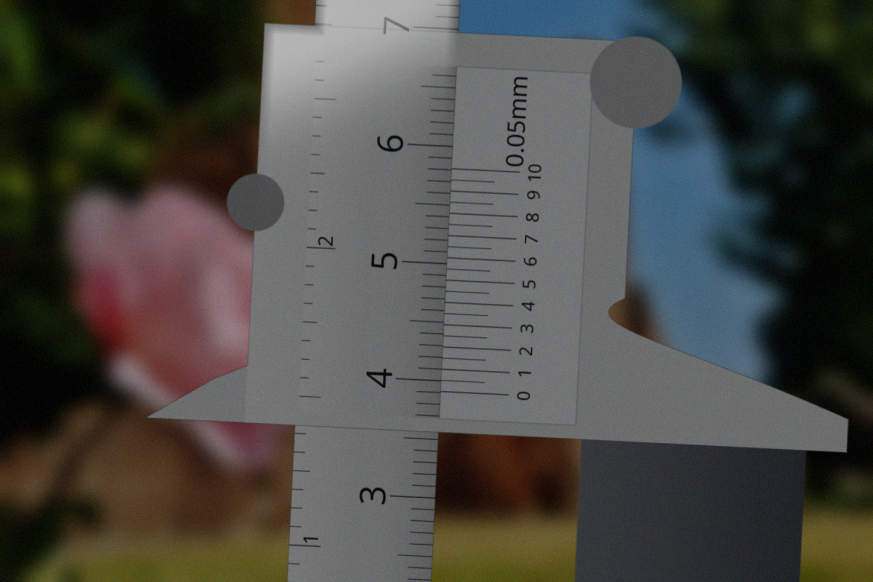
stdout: 39.1
